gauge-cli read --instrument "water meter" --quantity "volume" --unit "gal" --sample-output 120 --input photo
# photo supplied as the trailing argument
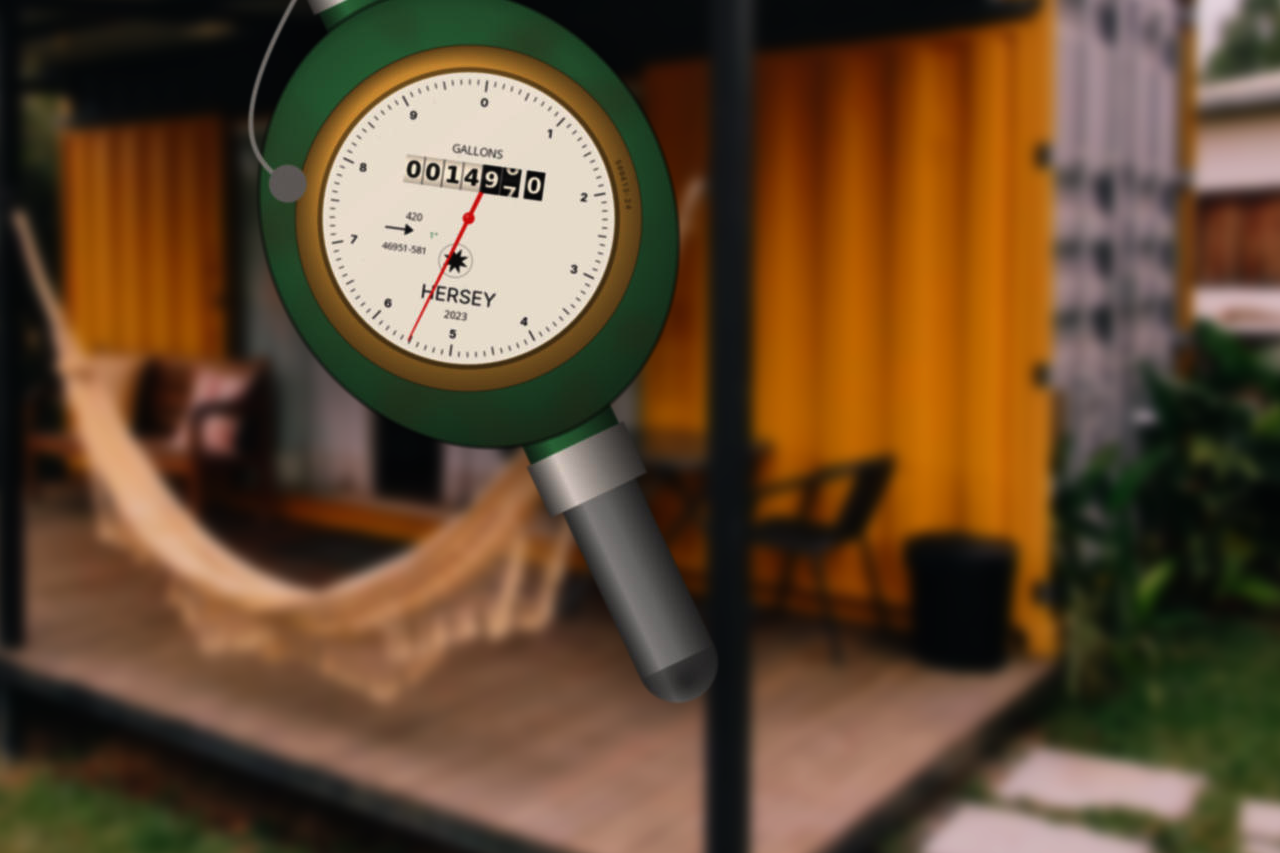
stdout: 14965.5
